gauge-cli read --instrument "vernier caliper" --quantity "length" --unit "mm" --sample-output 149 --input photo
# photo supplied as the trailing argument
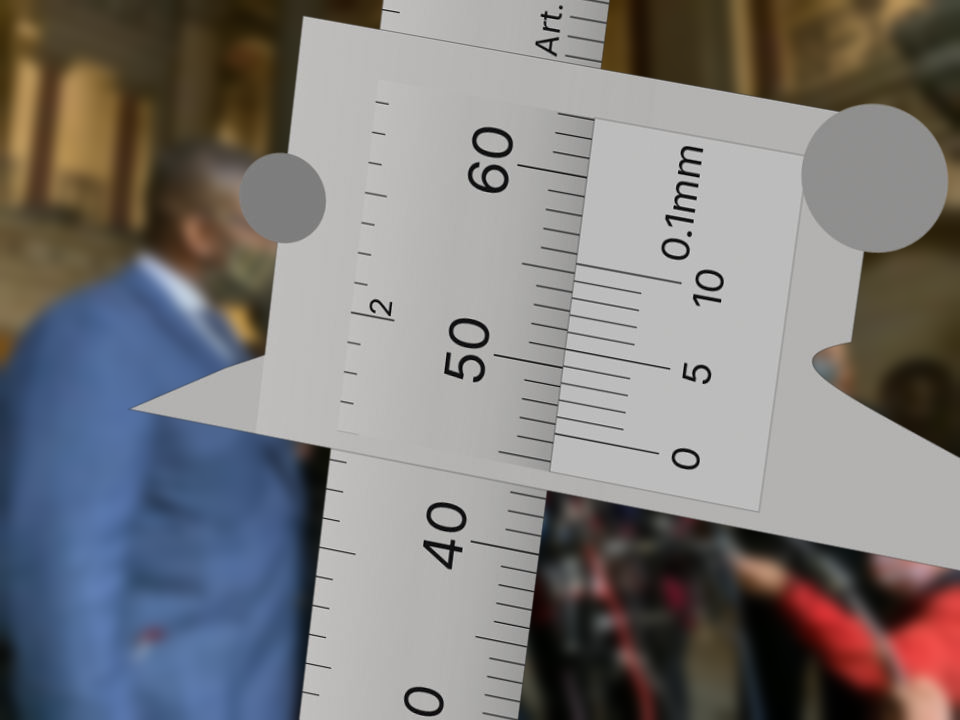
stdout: 46.5
